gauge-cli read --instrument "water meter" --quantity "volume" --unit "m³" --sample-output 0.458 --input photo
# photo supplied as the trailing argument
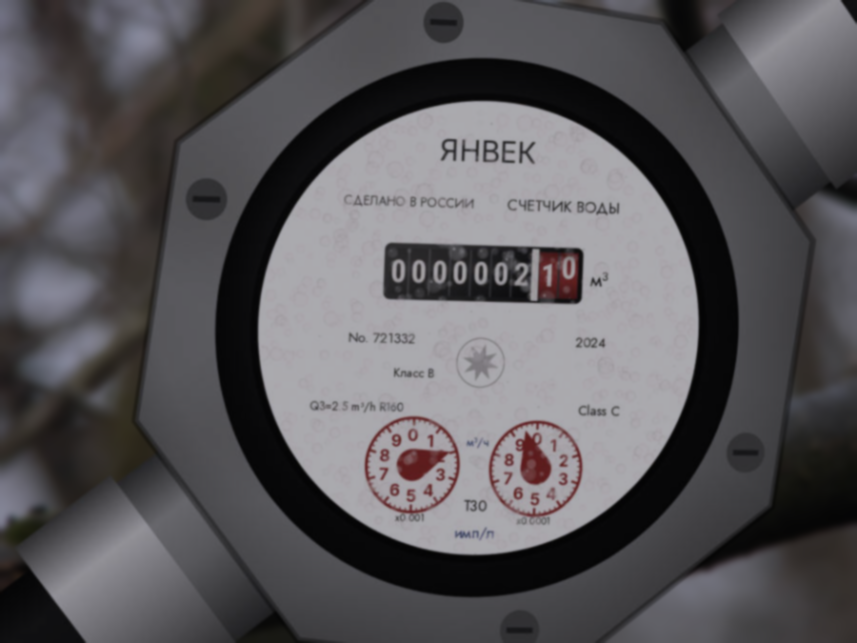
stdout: 2.1019
